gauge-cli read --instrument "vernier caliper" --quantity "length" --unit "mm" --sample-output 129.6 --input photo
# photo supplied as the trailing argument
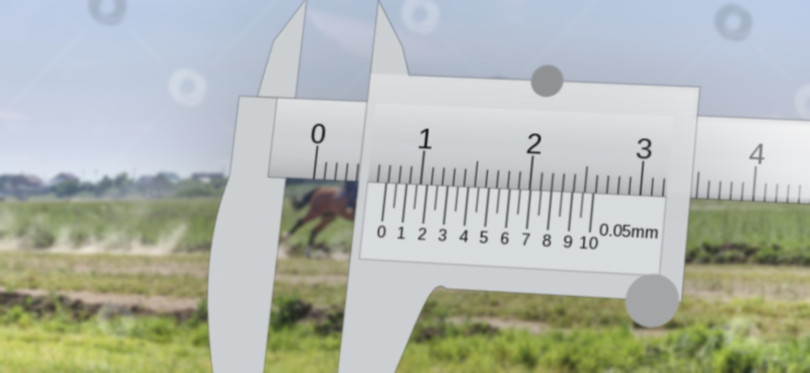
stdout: 6.8
